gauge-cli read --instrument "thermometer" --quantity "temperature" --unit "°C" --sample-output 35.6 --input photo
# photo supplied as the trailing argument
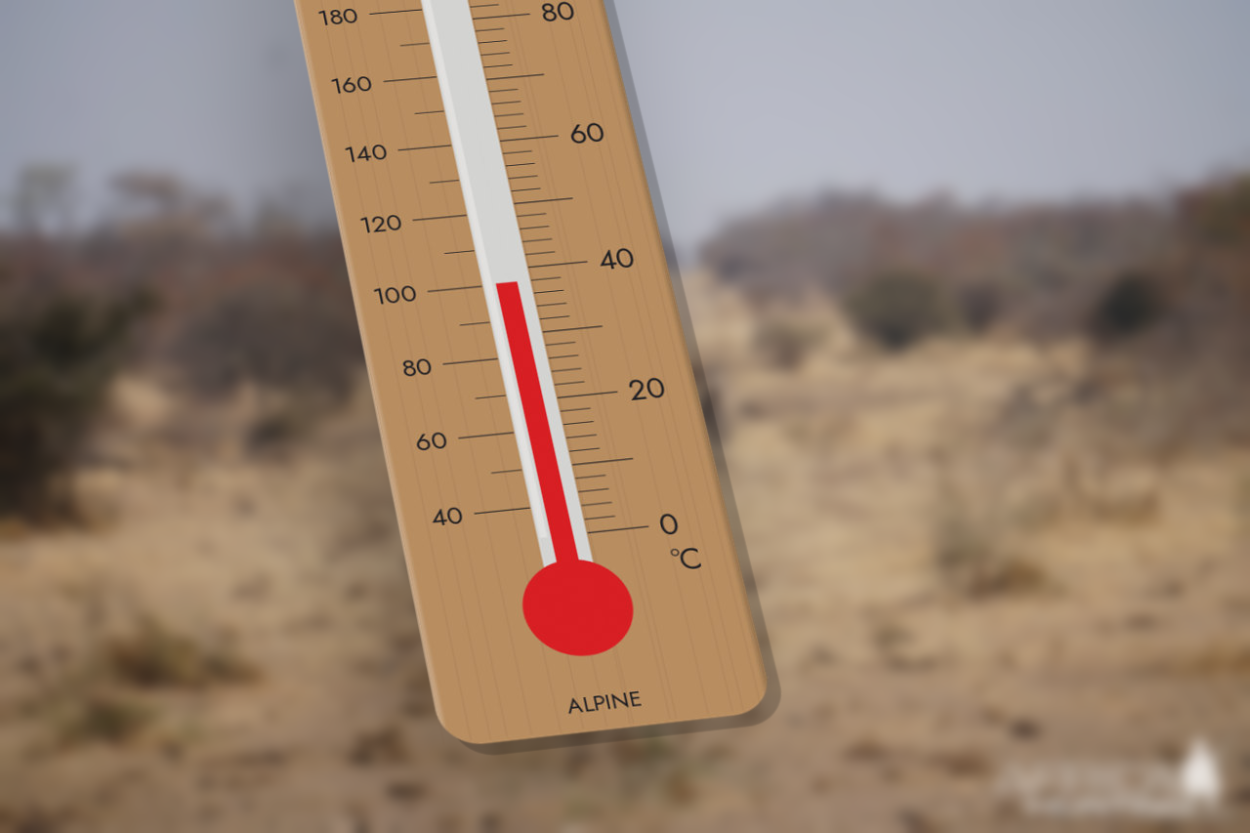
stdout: 38
